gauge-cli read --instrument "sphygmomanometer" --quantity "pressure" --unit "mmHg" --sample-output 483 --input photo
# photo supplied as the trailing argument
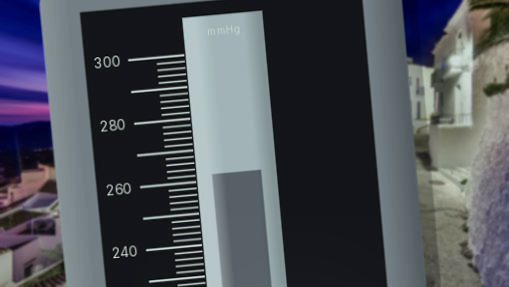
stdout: 262
